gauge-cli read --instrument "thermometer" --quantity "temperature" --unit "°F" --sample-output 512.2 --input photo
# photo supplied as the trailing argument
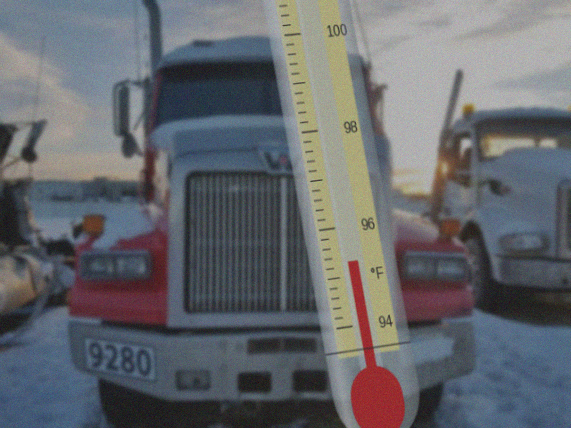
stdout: 95.3
